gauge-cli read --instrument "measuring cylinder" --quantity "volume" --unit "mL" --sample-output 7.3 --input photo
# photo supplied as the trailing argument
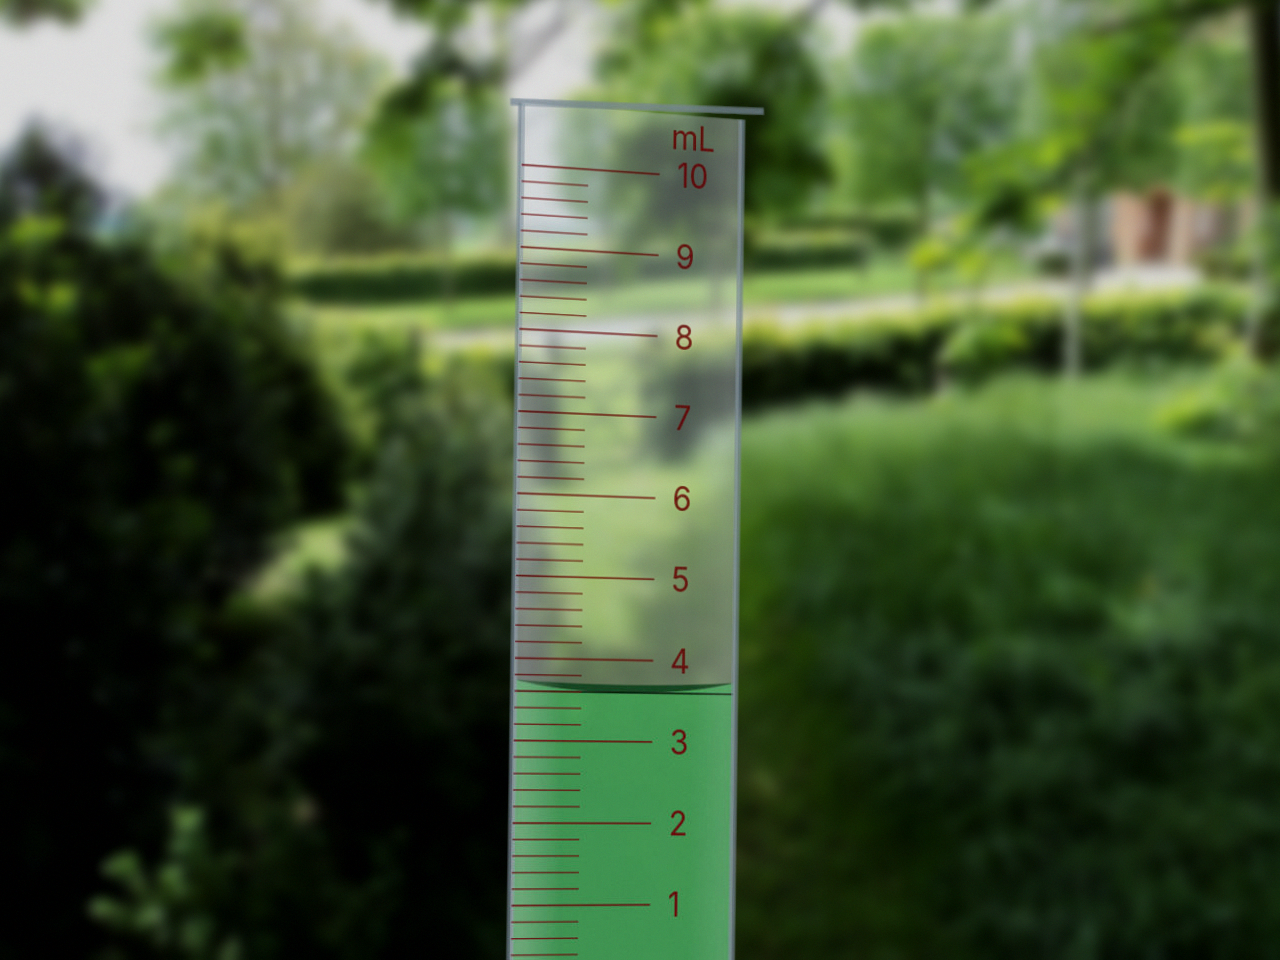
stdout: 3.6
